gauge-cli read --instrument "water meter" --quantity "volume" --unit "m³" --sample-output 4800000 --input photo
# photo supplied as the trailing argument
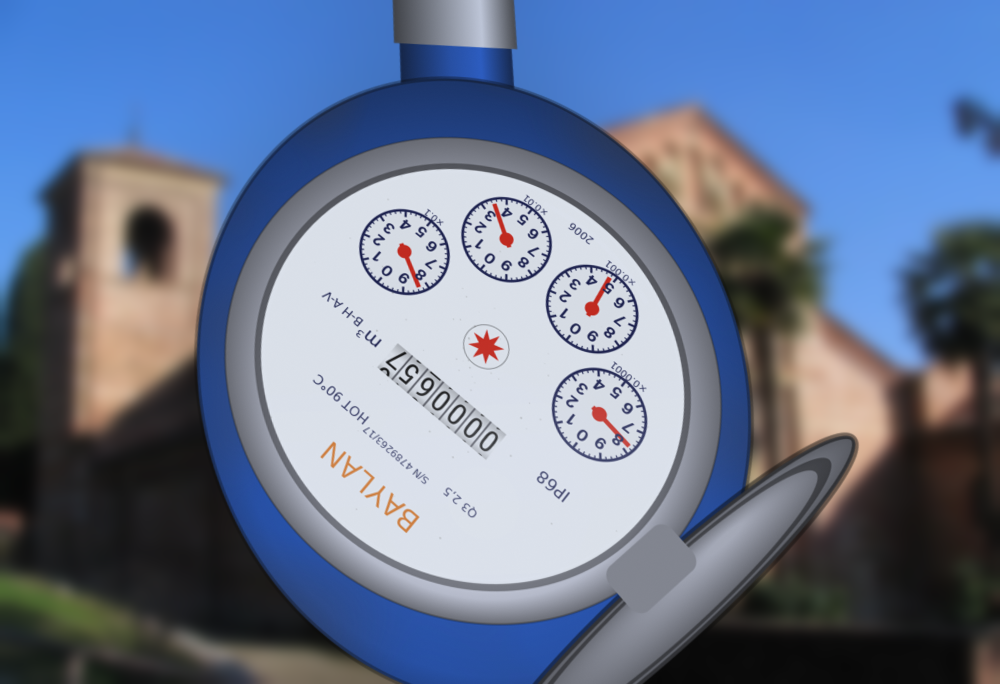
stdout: 656.8347
